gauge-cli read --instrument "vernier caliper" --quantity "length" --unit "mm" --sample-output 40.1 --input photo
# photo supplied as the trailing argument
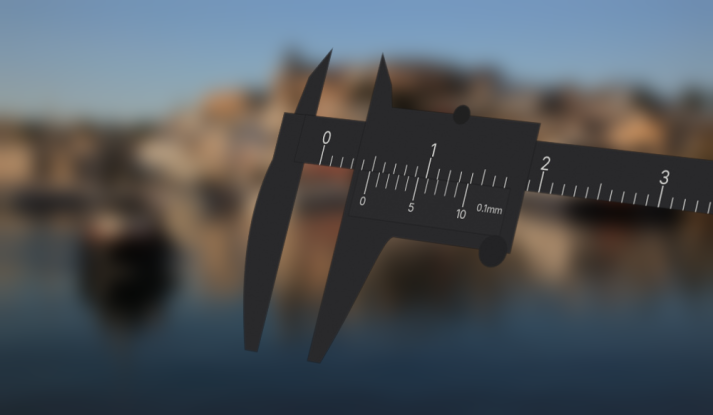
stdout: 4.8
